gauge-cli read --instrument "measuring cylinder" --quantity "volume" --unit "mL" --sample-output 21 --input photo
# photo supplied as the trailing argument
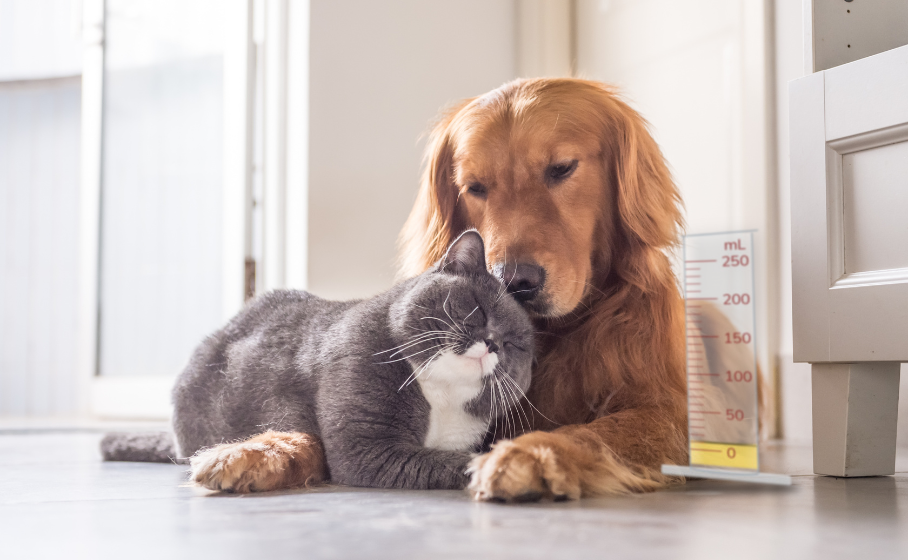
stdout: 10
